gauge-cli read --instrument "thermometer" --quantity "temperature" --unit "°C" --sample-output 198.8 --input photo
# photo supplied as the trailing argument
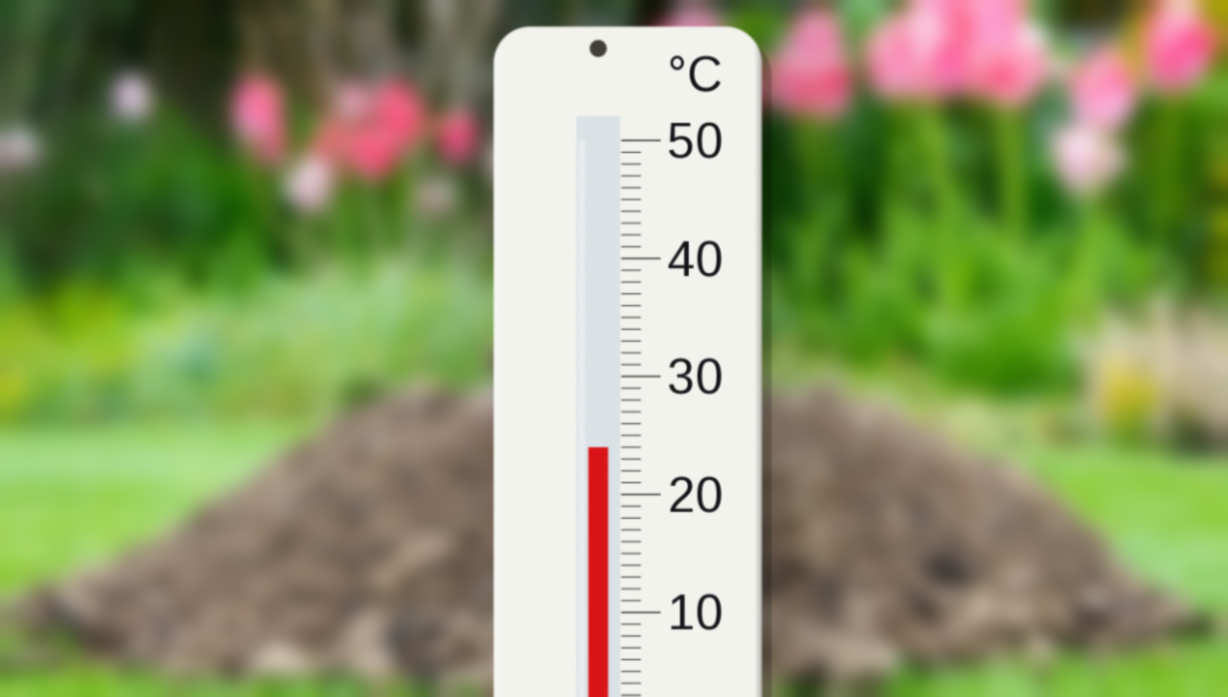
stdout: 24
